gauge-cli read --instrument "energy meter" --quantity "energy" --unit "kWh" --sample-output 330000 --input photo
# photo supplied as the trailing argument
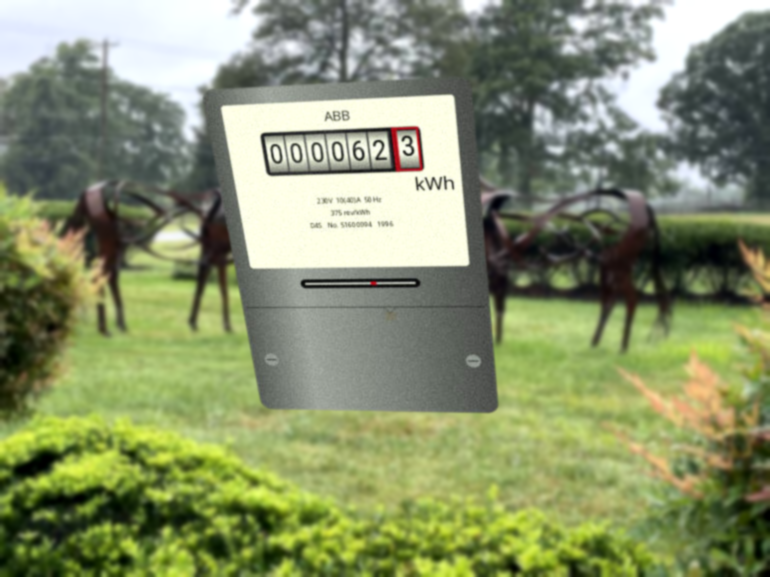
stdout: 62.3
